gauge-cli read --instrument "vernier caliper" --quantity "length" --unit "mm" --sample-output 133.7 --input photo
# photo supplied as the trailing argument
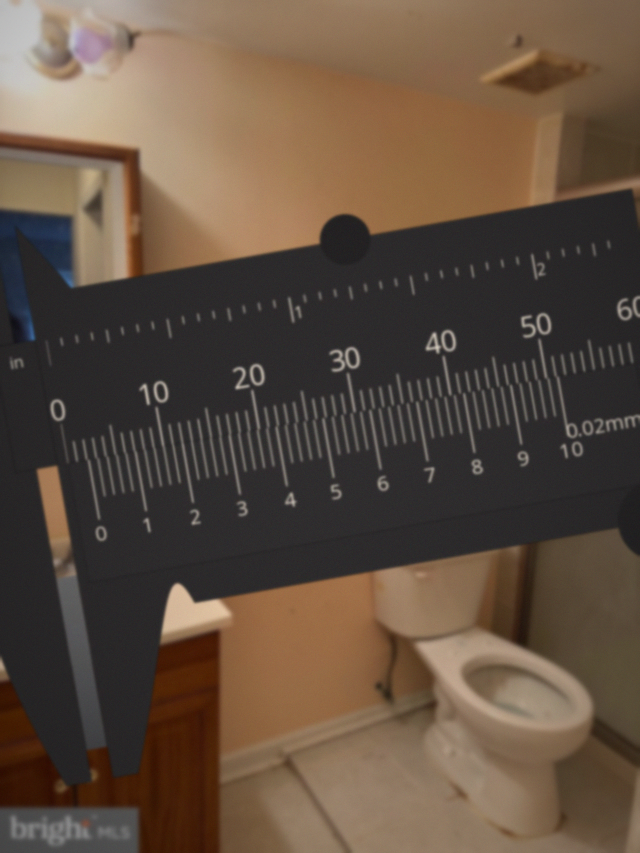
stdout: 2.2
